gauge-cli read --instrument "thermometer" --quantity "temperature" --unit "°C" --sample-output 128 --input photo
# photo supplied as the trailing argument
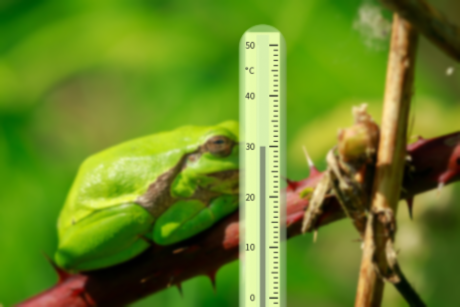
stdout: 30
